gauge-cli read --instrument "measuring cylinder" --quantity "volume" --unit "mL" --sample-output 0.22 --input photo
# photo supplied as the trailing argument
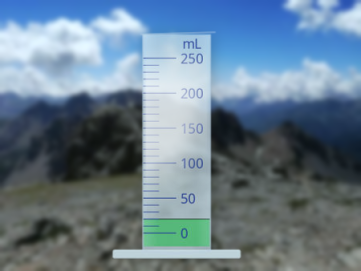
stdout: 20
